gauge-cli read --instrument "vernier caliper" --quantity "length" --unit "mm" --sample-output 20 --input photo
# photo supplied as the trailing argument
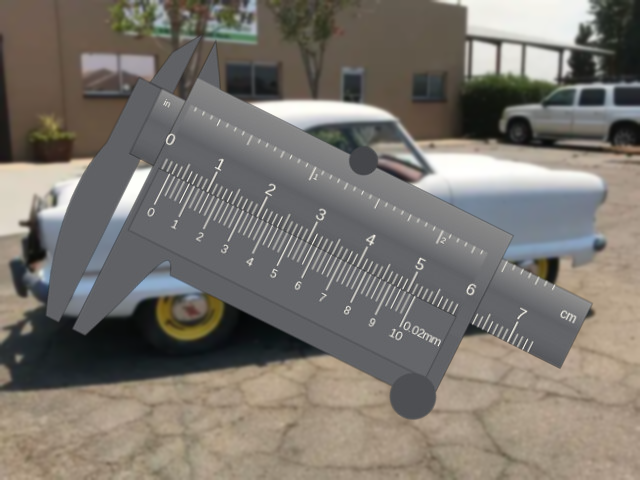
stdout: 2.6
